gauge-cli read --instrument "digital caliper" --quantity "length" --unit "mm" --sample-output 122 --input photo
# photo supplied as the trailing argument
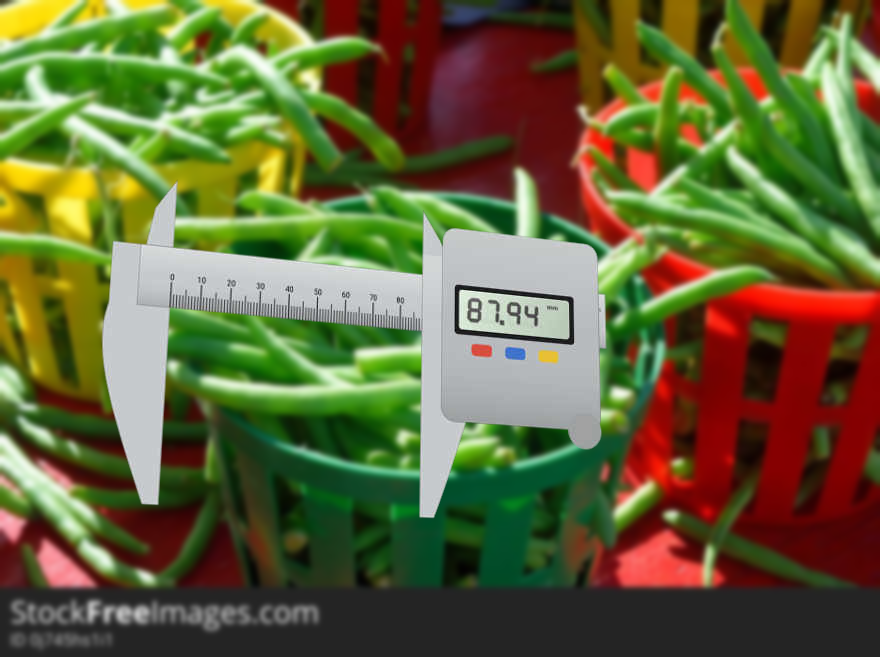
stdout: 87.94
